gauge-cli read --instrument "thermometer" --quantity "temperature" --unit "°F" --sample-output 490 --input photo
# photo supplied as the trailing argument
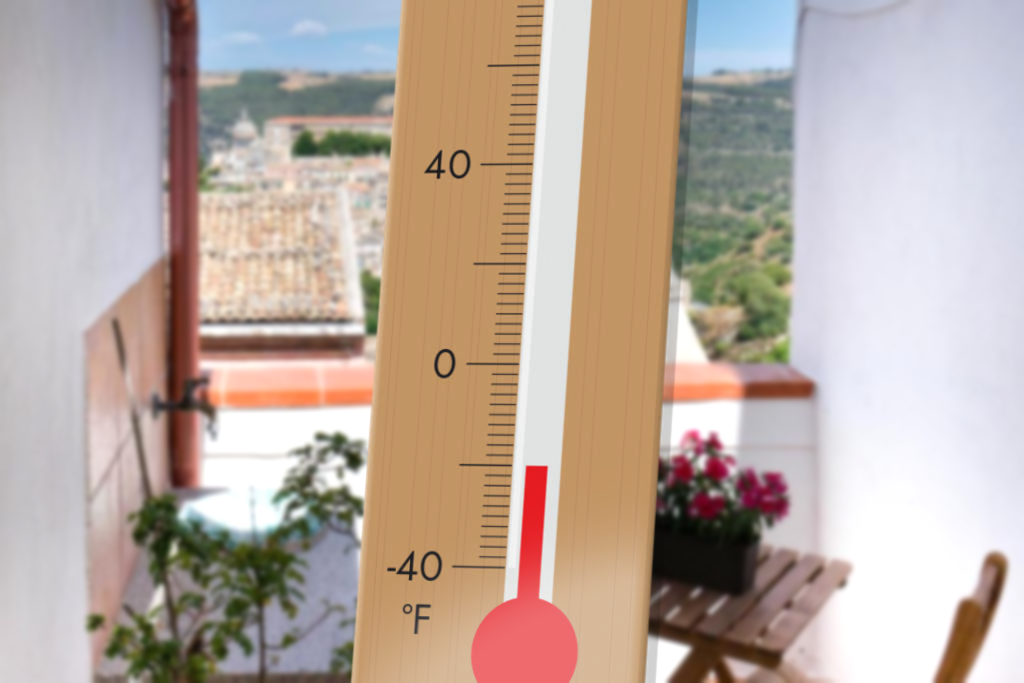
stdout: -20
